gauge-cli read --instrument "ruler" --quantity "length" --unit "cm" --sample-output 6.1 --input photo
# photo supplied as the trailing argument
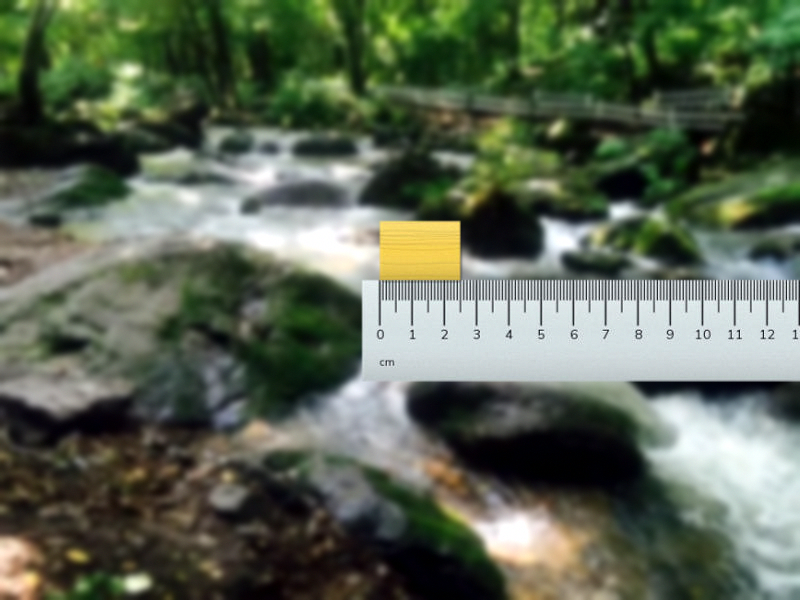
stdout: 2.5
